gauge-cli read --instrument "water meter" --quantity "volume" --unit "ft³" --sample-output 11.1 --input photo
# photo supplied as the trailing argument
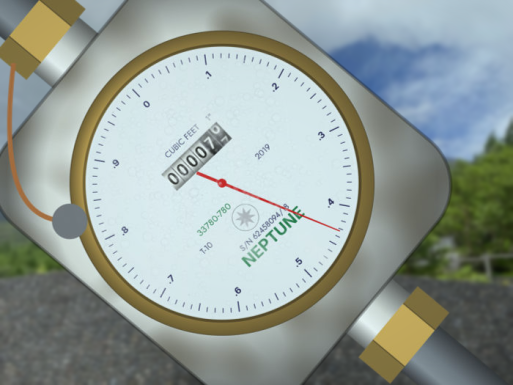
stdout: 76.43
